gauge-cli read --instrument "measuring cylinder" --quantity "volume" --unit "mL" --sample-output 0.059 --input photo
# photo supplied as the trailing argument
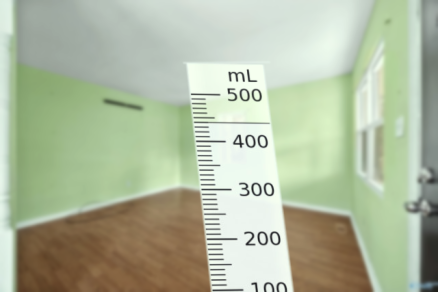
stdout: 440
